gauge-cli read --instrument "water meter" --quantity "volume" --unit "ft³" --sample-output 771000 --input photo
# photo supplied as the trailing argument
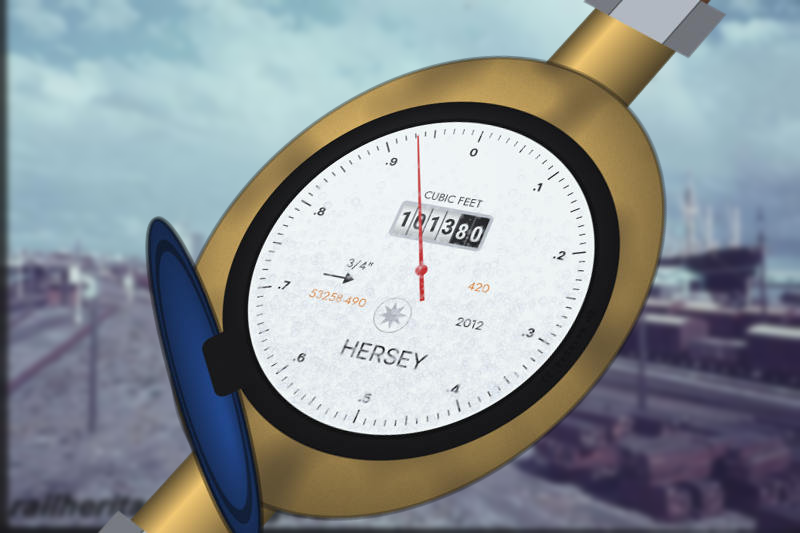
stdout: 101379.93
